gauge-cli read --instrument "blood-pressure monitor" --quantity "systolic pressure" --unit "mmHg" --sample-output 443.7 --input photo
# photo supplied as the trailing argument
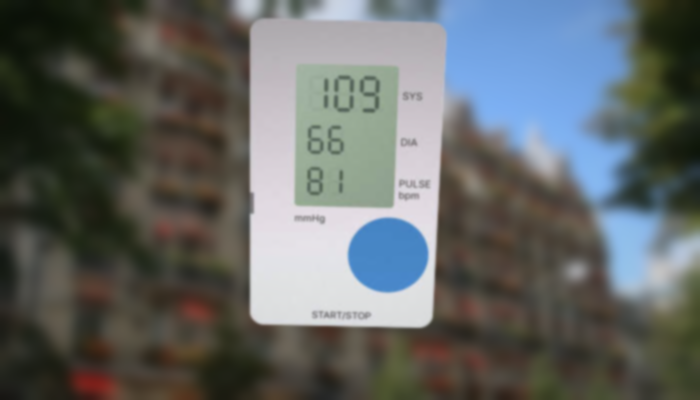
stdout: 109
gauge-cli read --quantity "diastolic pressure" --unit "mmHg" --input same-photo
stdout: 66
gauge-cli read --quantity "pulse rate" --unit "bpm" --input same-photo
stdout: 81
